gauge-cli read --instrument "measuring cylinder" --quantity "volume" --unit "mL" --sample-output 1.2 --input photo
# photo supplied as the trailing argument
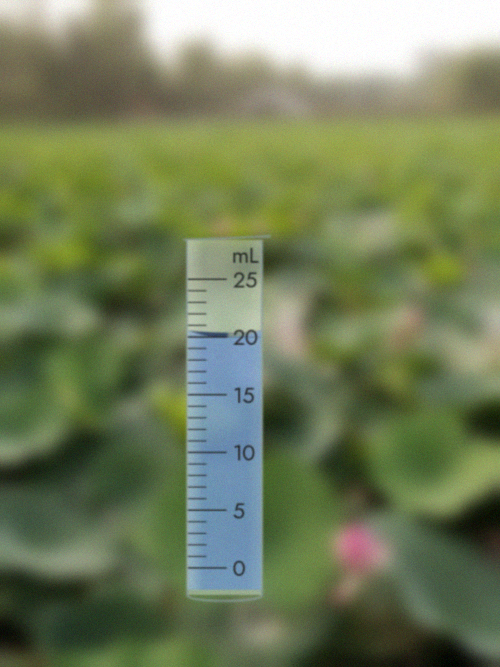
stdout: 20
